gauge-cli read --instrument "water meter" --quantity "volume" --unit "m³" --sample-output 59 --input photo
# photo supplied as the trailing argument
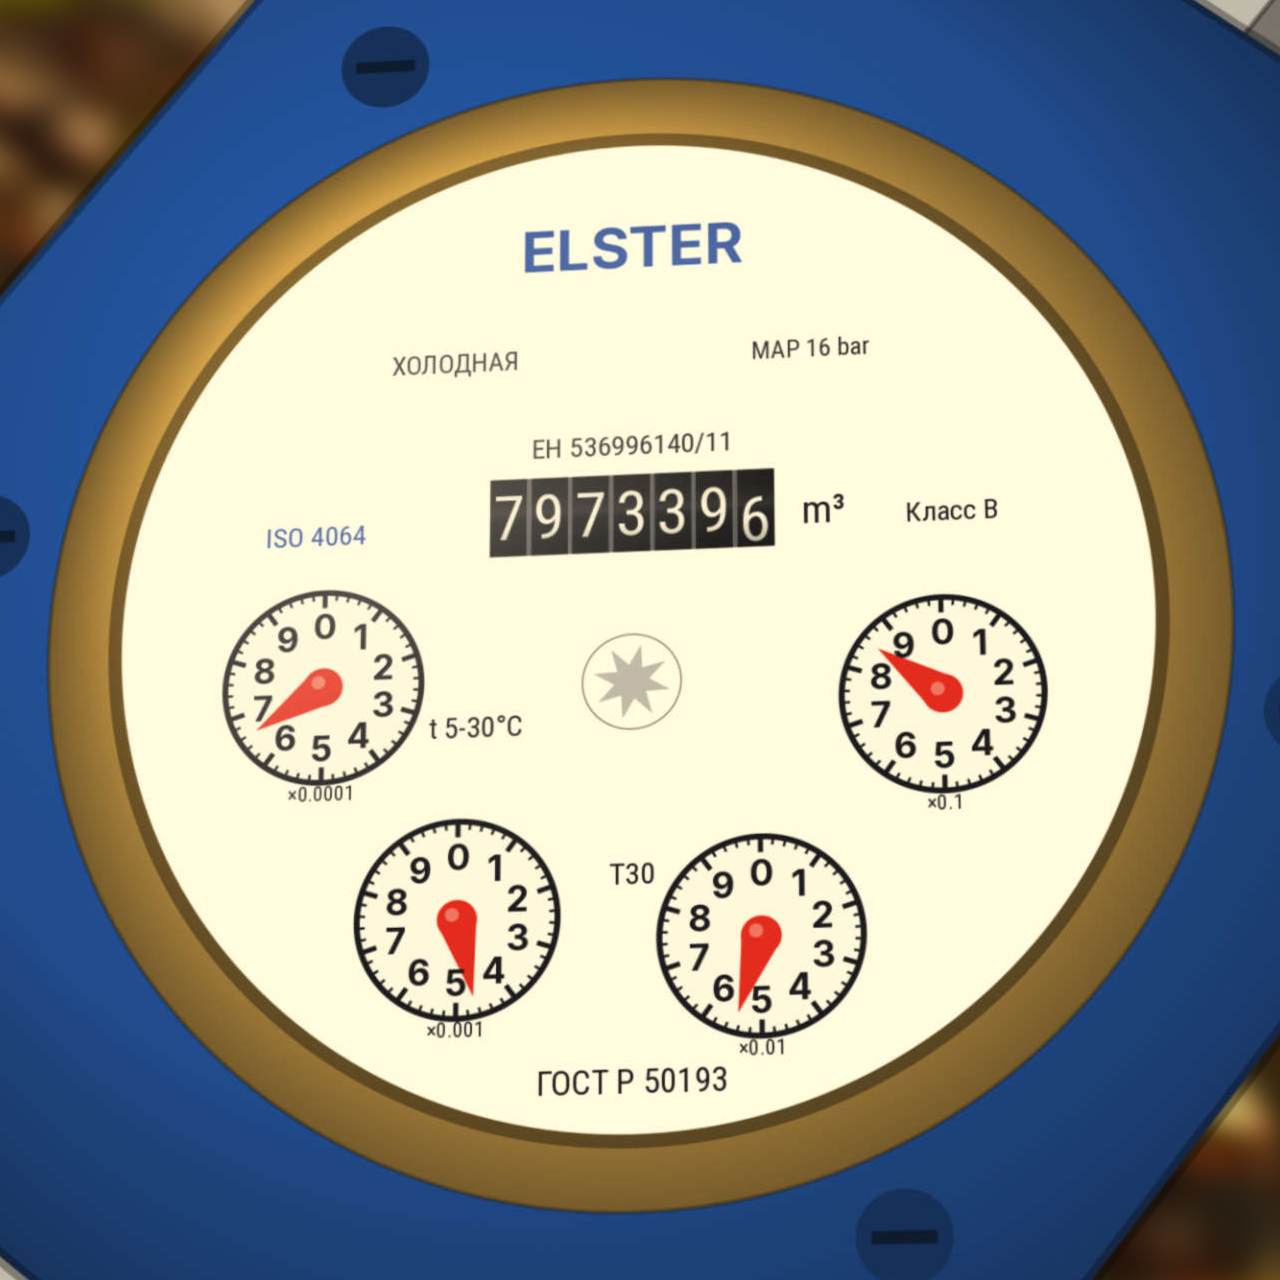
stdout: 7973395.8546
